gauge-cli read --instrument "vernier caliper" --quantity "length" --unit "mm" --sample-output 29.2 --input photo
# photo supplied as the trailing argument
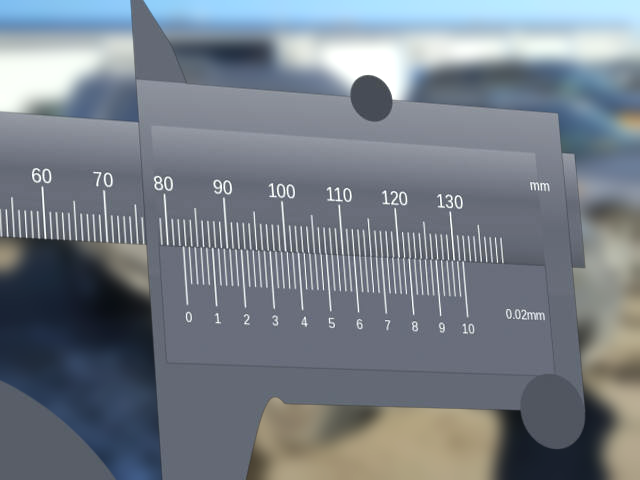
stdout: 82.6
